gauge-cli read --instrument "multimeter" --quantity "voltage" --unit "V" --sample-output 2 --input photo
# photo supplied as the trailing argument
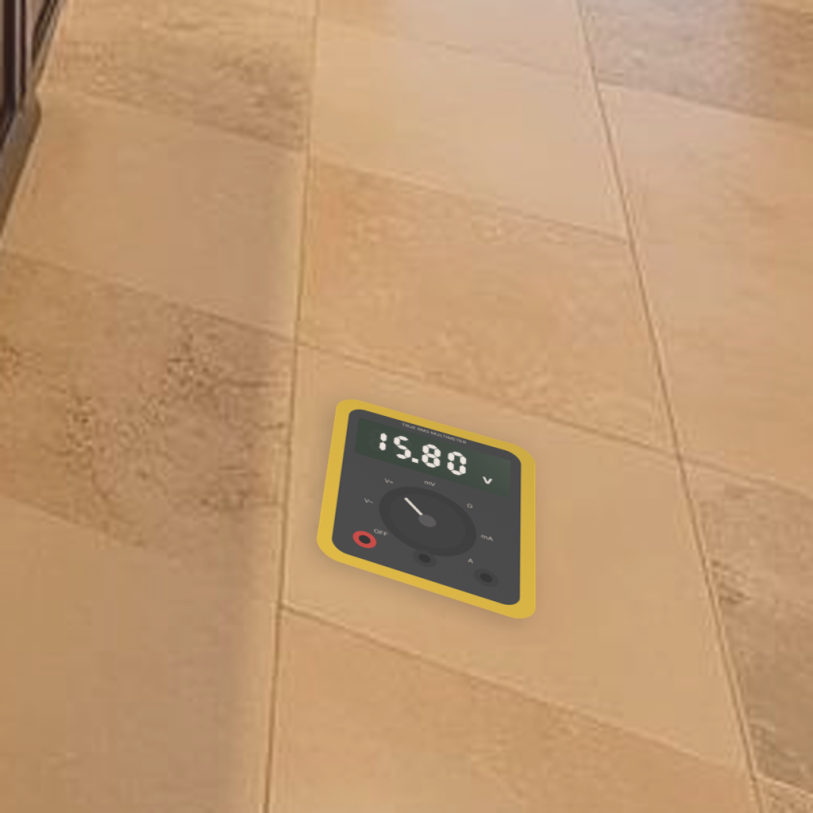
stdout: 15.80
